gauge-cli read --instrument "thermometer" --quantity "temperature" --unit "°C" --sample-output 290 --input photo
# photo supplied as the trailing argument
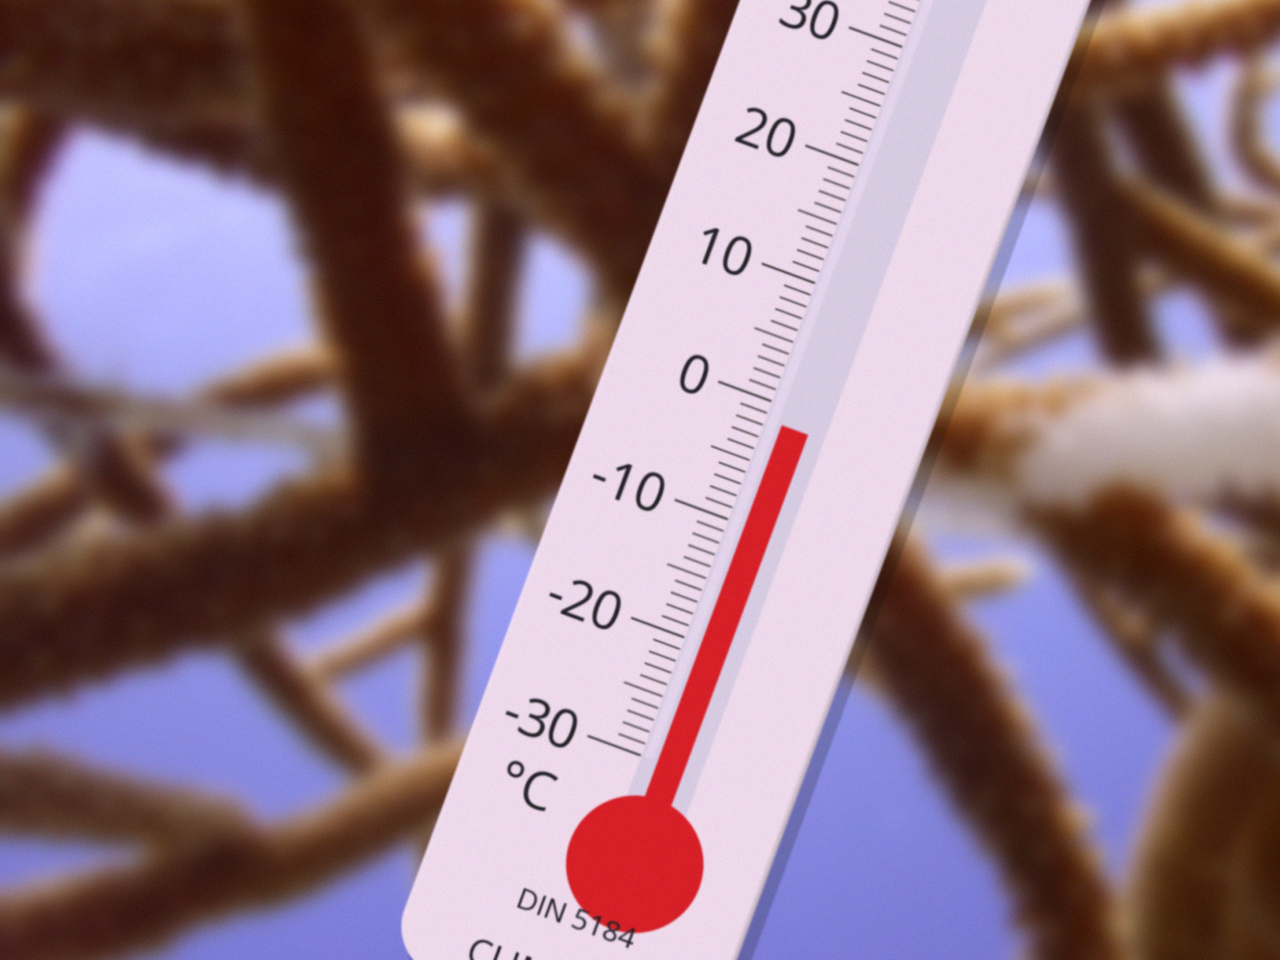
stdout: -1.5
